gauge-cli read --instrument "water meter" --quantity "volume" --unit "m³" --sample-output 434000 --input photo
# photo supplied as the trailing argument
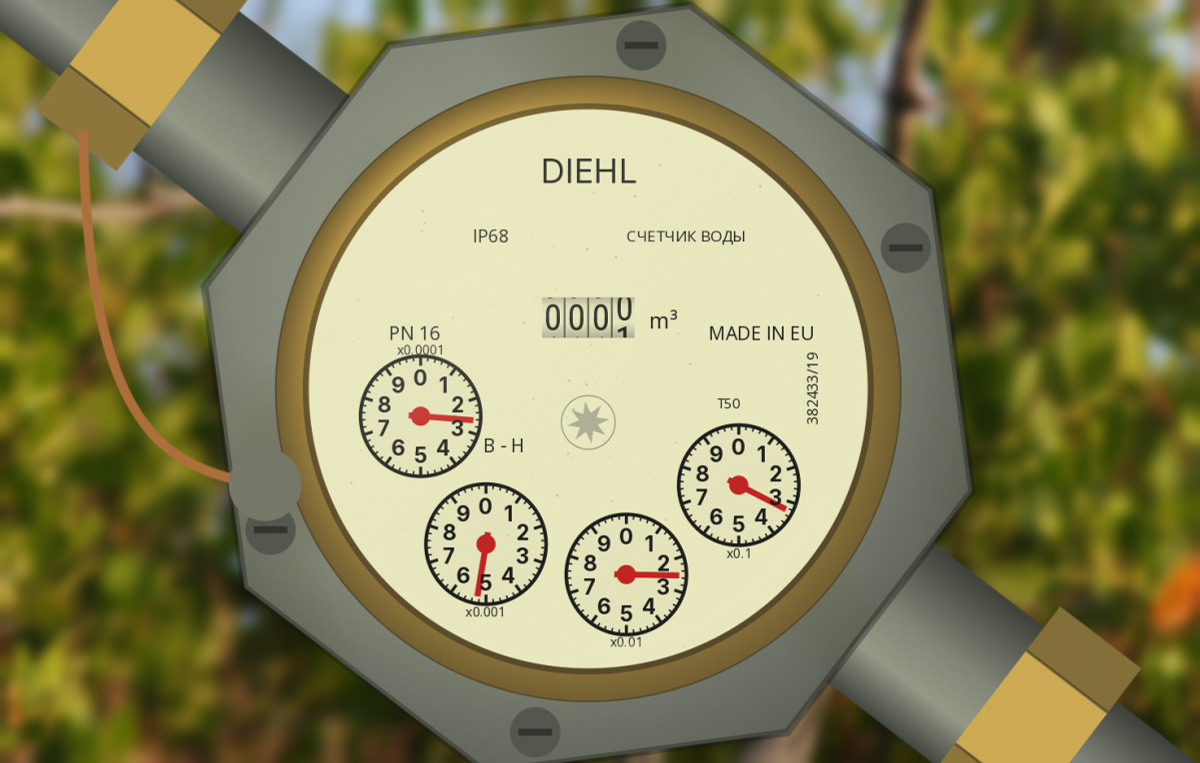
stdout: 0.3252
